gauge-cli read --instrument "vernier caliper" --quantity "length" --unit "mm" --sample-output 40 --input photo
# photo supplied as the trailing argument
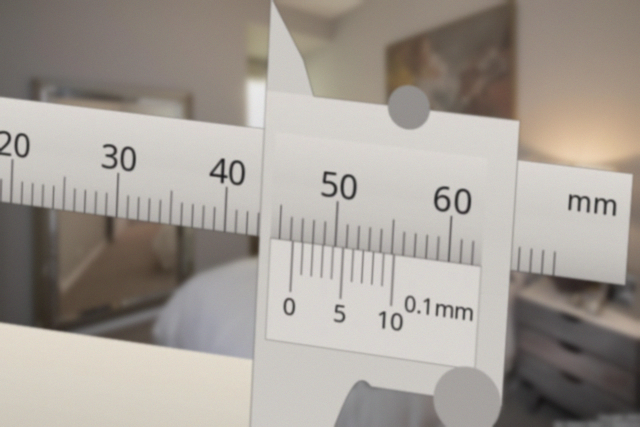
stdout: 46.2
